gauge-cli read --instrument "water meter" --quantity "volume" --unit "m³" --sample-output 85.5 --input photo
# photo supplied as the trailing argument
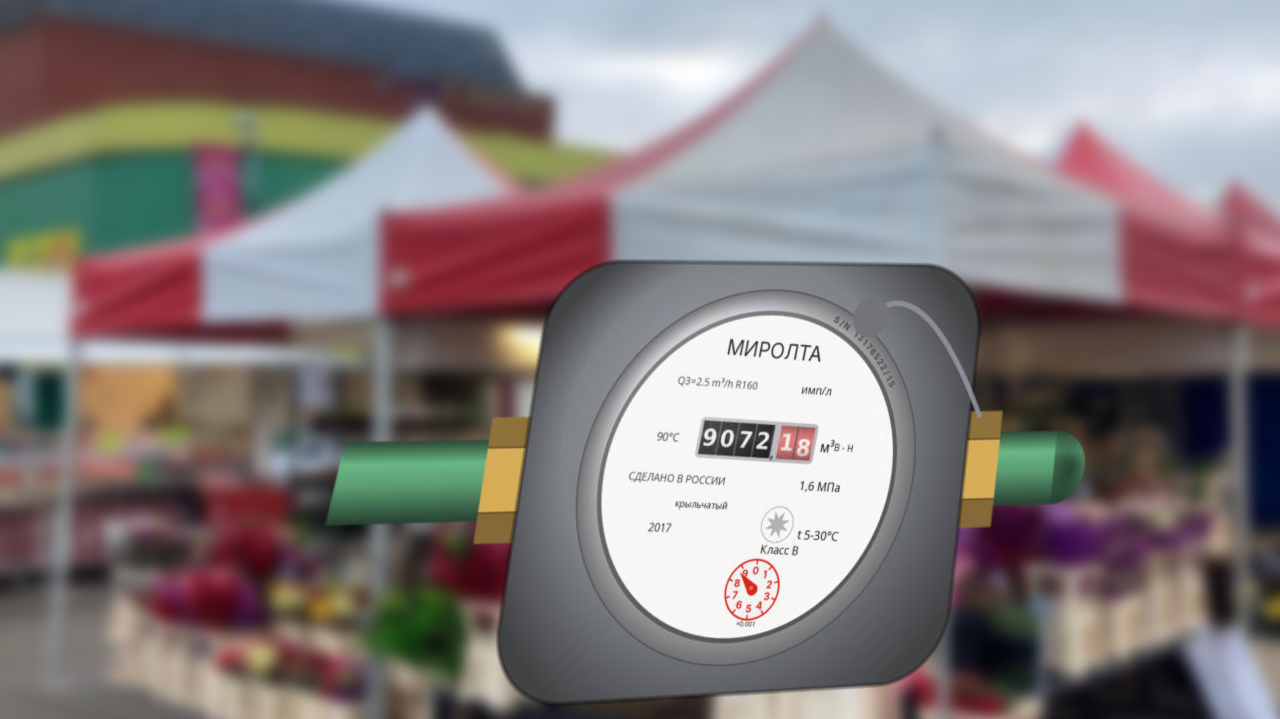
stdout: 9072.178
